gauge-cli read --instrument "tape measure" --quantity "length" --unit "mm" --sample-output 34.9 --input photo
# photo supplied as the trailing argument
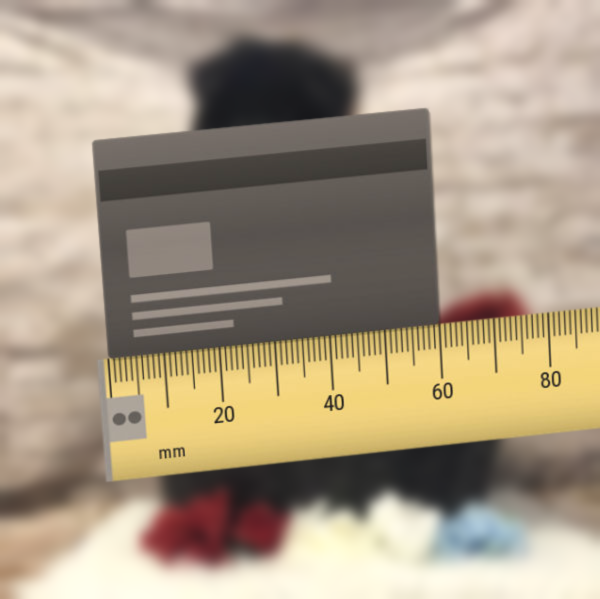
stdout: 60
